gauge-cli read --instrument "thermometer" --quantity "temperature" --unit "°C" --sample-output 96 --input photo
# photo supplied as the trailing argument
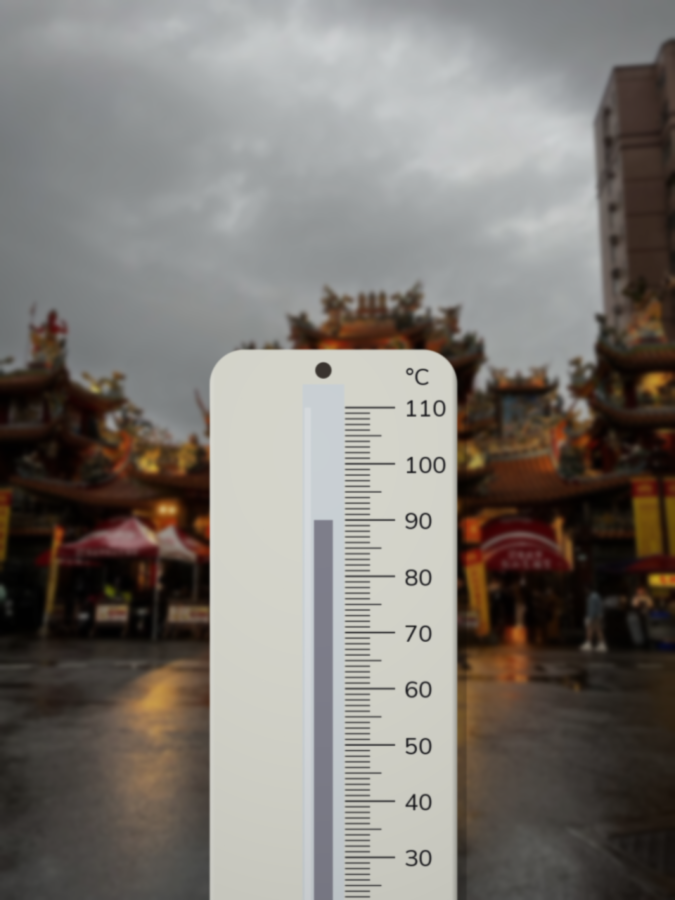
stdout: 90
